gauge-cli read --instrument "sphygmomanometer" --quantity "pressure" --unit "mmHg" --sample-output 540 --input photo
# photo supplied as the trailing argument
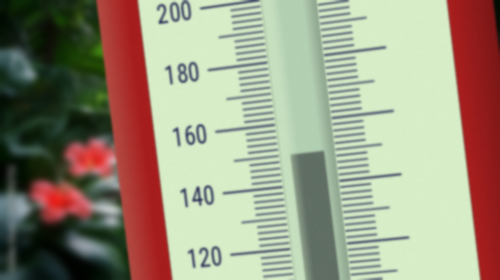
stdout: 150
